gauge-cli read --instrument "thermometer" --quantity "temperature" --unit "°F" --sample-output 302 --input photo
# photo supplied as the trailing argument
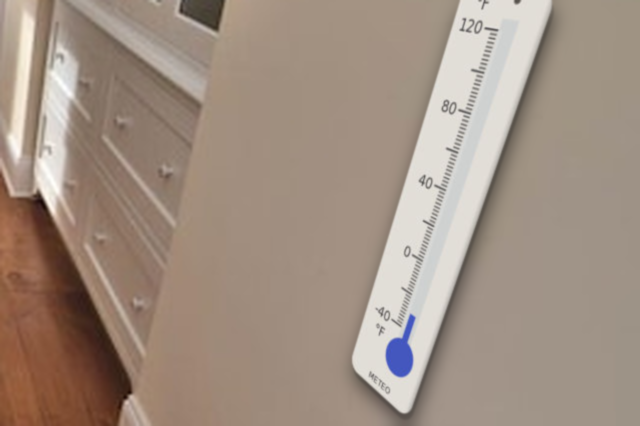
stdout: -30
